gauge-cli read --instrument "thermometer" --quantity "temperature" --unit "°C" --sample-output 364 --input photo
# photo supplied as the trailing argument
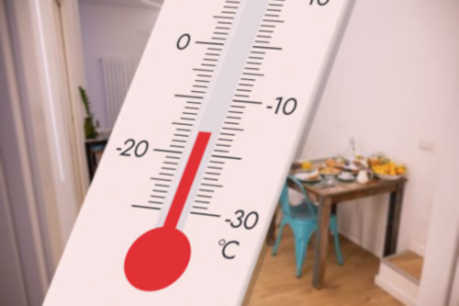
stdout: -16
